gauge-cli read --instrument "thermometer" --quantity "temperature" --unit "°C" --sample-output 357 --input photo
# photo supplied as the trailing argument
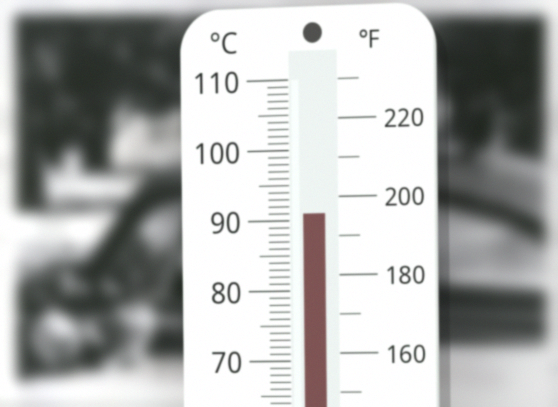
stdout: 91
